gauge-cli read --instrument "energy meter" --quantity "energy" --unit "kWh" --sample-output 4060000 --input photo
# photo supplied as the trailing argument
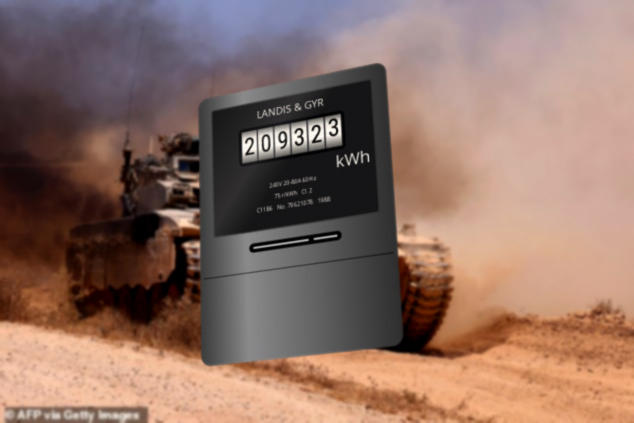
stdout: 209323
